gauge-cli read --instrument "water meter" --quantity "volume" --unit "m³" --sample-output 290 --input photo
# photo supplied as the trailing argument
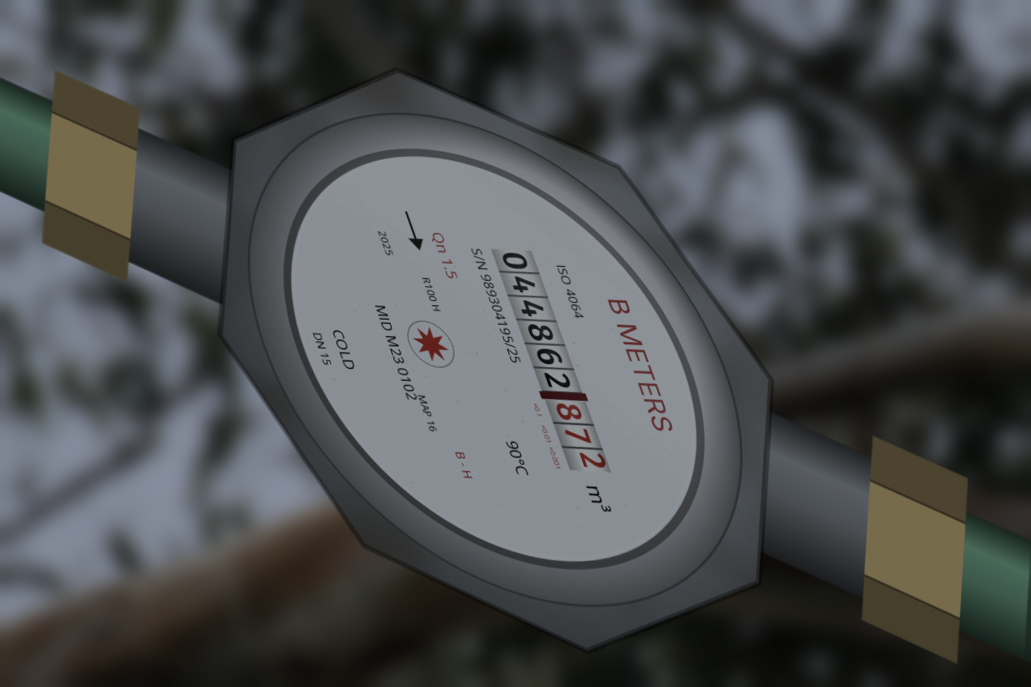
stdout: 44862.872
